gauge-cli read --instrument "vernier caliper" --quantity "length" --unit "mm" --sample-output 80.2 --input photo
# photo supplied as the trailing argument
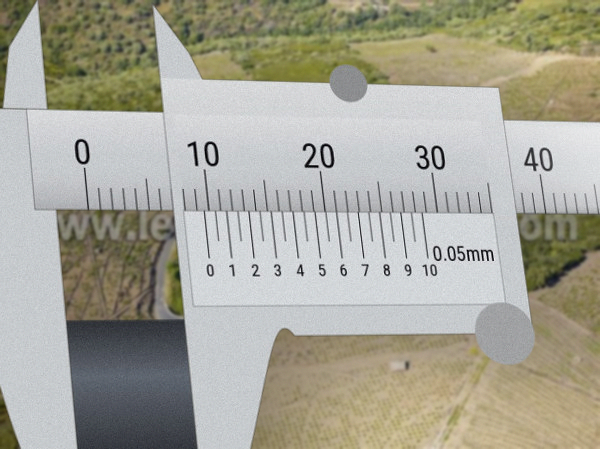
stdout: 9.6
